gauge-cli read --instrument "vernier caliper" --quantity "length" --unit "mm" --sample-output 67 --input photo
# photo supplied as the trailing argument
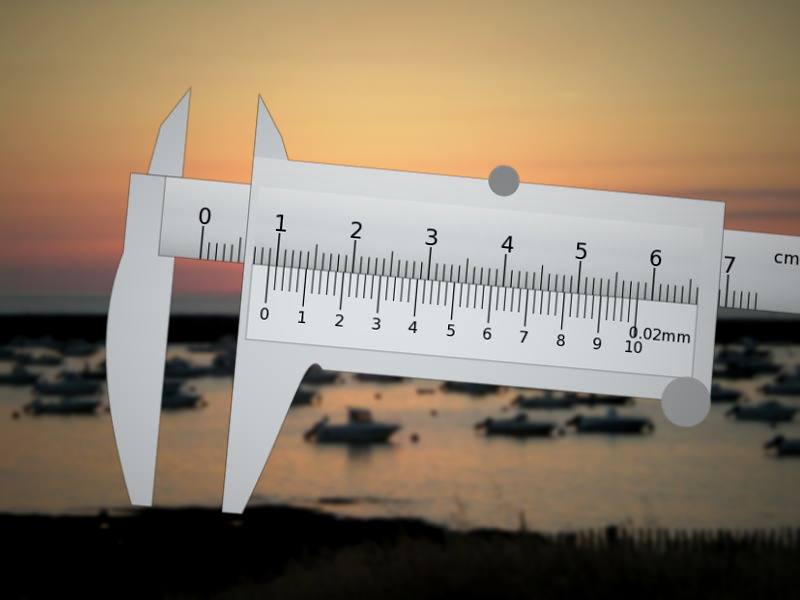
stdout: 9.0
